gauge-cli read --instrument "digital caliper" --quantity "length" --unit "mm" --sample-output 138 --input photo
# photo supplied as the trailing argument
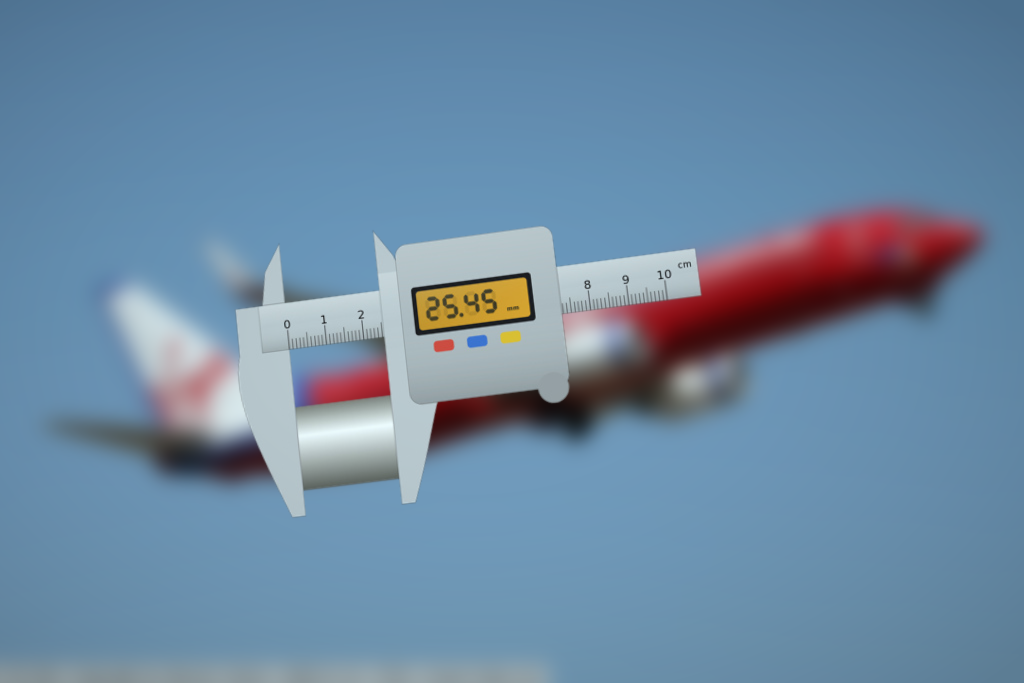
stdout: 25.45
